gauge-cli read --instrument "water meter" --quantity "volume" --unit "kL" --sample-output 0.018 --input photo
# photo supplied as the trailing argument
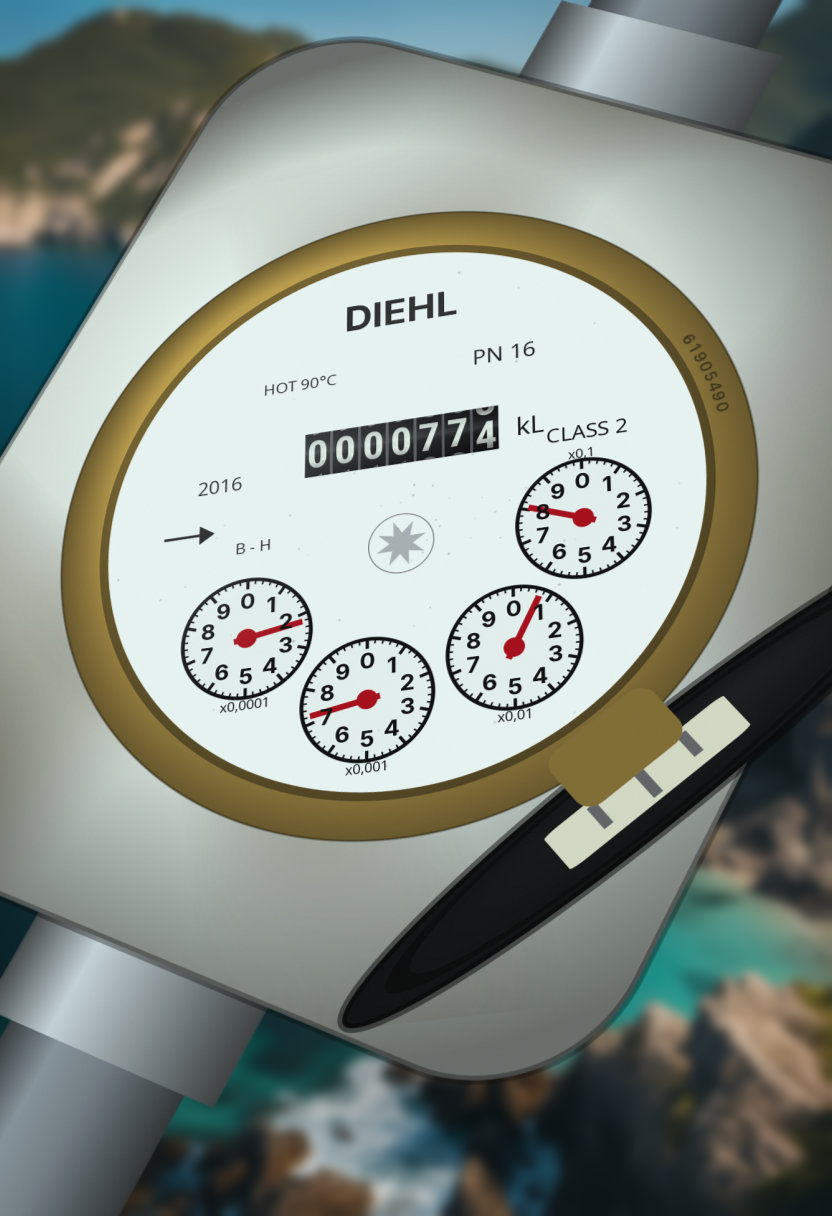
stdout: 773.8072
